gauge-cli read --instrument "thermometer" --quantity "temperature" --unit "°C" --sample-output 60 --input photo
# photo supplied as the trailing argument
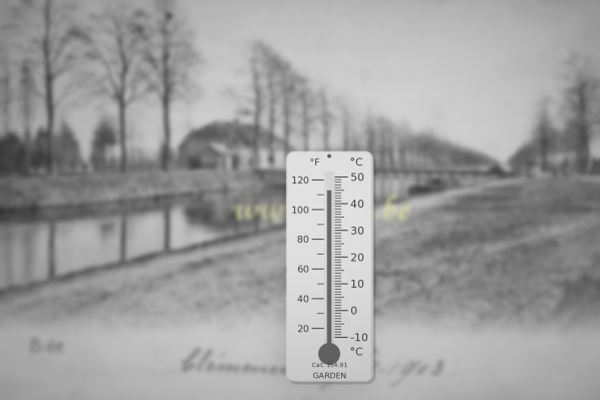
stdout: 45
